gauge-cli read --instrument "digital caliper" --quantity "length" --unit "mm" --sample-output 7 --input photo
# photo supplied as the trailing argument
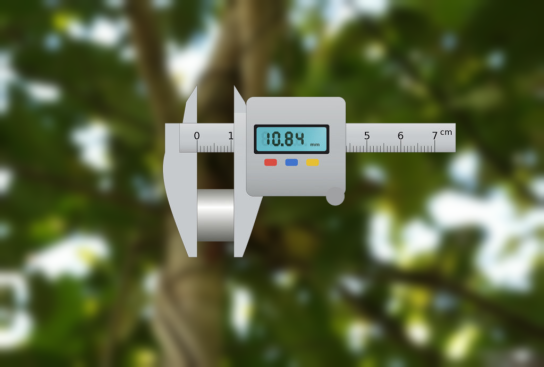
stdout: 10.84
